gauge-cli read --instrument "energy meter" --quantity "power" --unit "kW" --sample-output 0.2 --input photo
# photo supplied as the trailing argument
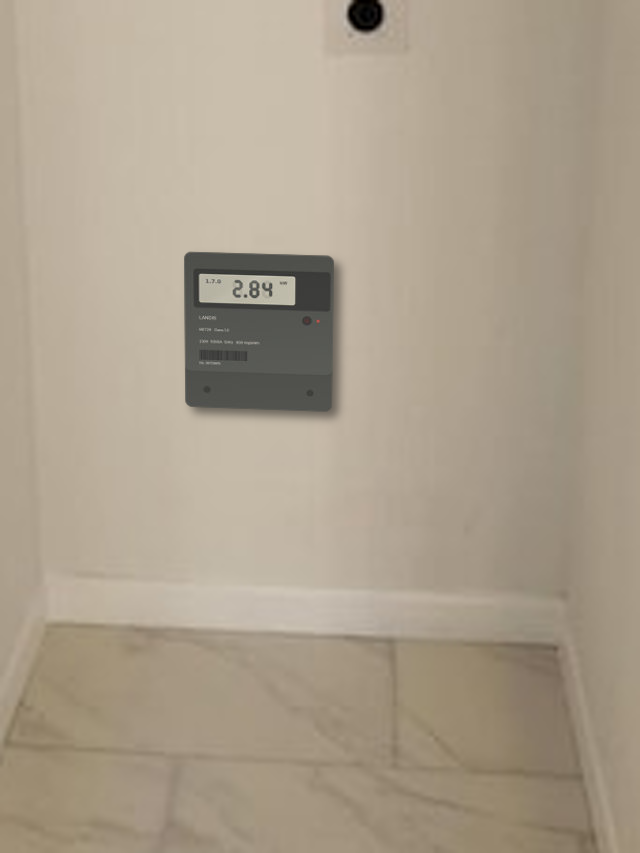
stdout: 2.84
